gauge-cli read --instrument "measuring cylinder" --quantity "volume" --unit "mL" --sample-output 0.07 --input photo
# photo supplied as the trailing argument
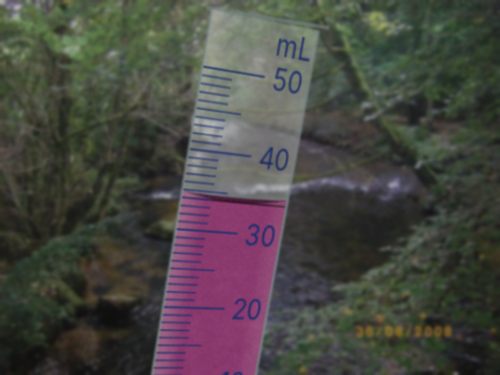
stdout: 34
